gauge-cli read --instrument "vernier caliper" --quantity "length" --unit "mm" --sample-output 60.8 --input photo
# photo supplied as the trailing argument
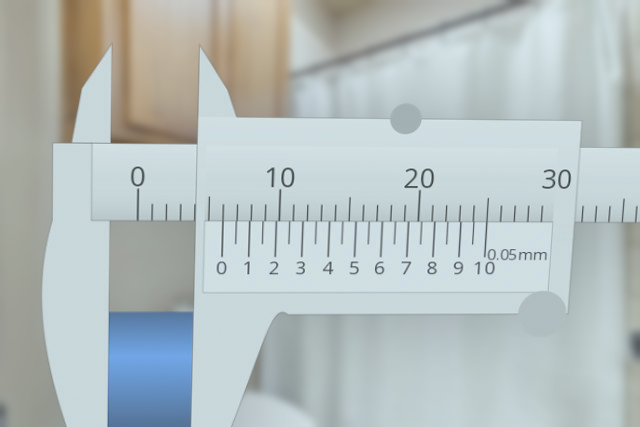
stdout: 6.0
